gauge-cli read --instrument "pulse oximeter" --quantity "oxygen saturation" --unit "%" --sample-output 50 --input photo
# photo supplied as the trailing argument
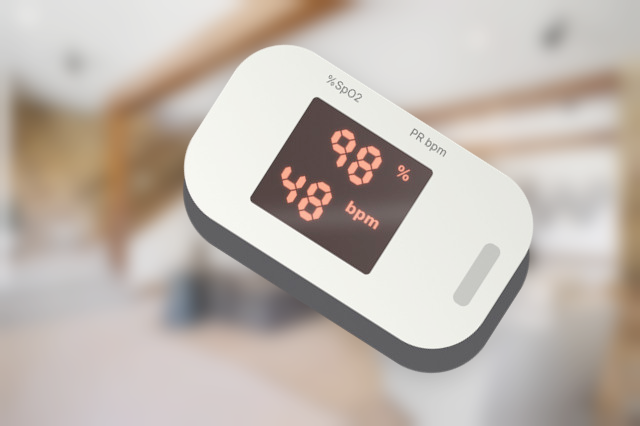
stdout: 98
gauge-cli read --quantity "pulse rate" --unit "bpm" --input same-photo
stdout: 48
